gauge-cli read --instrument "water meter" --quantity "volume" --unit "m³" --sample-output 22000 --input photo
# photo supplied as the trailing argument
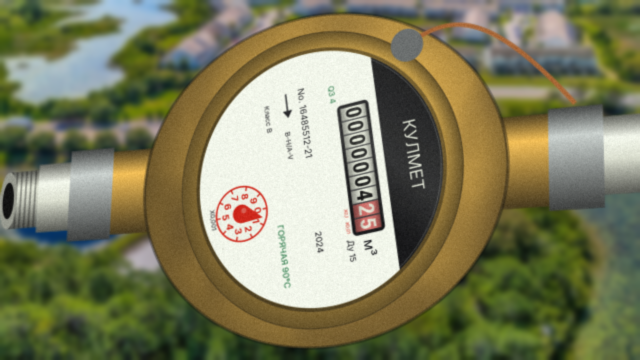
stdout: 4.250
